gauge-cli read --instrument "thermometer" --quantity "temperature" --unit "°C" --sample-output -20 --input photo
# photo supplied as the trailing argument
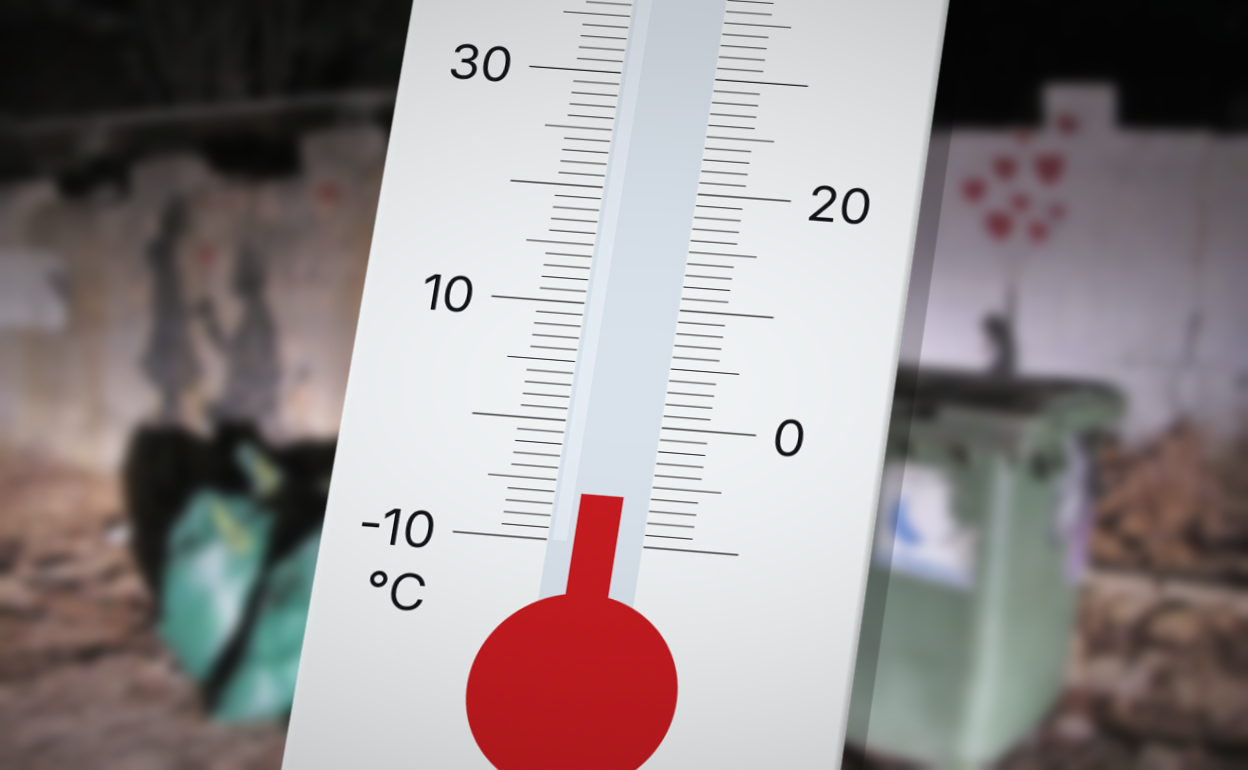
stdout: -6
